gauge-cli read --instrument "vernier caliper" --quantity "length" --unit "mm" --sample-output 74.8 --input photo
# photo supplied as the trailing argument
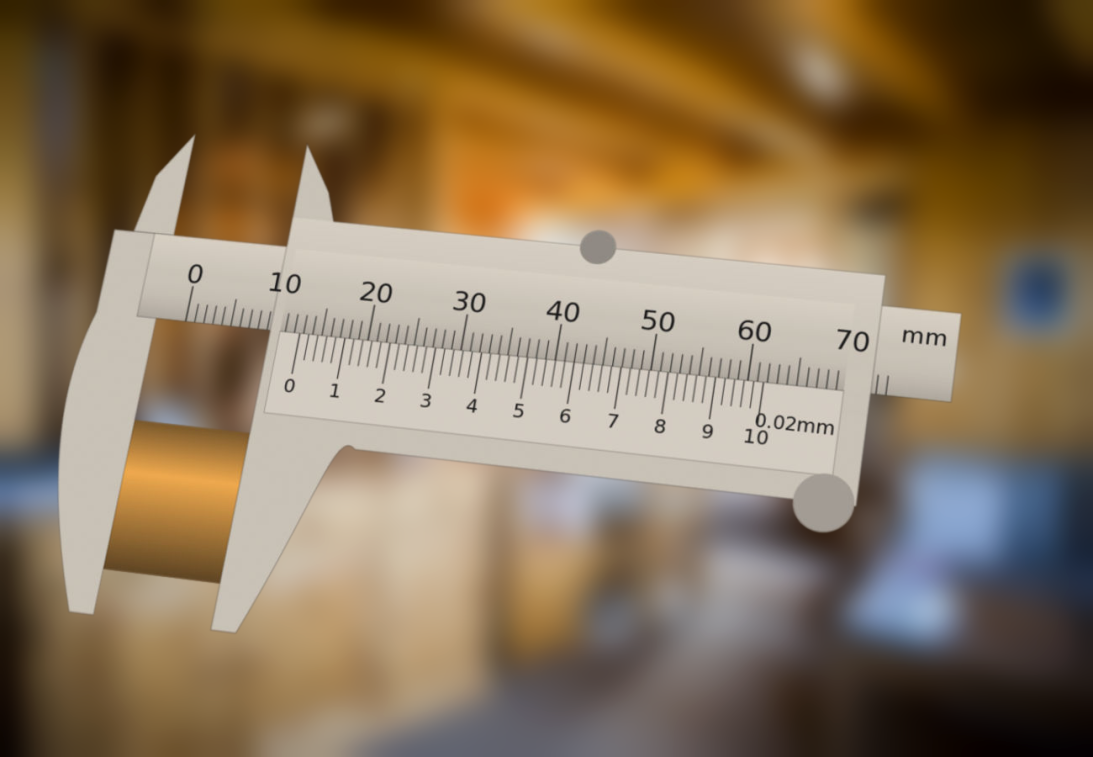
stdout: 12.6
